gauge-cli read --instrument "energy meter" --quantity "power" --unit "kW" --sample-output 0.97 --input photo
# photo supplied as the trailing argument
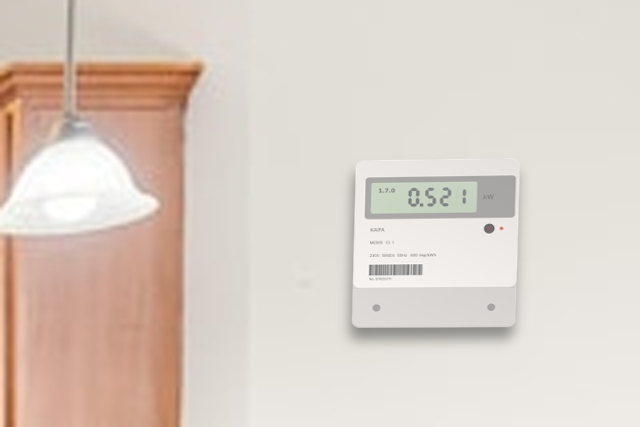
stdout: 0.521
